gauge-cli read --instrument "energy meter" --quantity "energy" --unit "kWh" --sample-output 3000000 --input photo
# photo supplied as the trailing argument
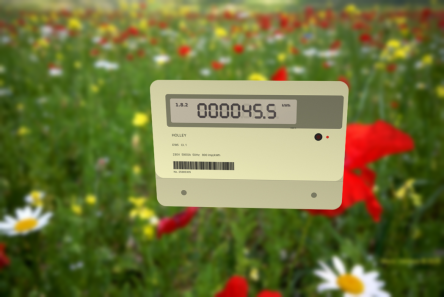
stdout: 45.5
